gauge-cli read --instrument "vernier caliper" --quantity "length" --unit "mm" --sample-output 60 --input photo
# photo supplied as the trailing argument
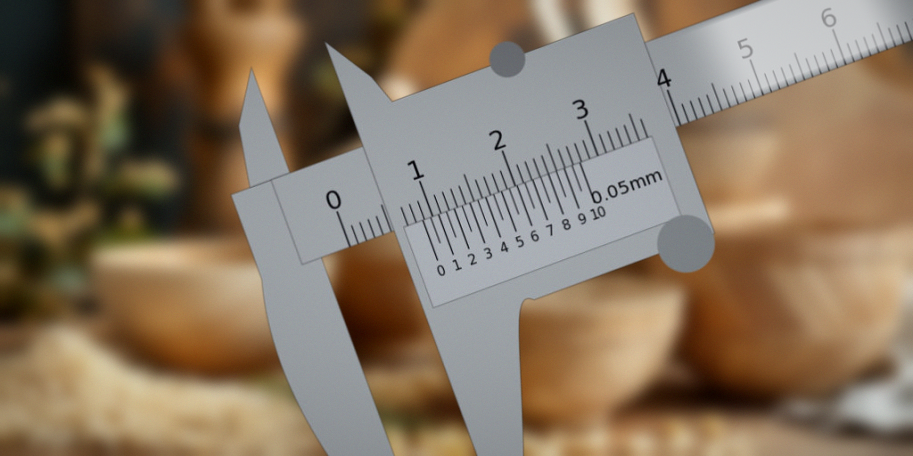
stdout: 8.8
